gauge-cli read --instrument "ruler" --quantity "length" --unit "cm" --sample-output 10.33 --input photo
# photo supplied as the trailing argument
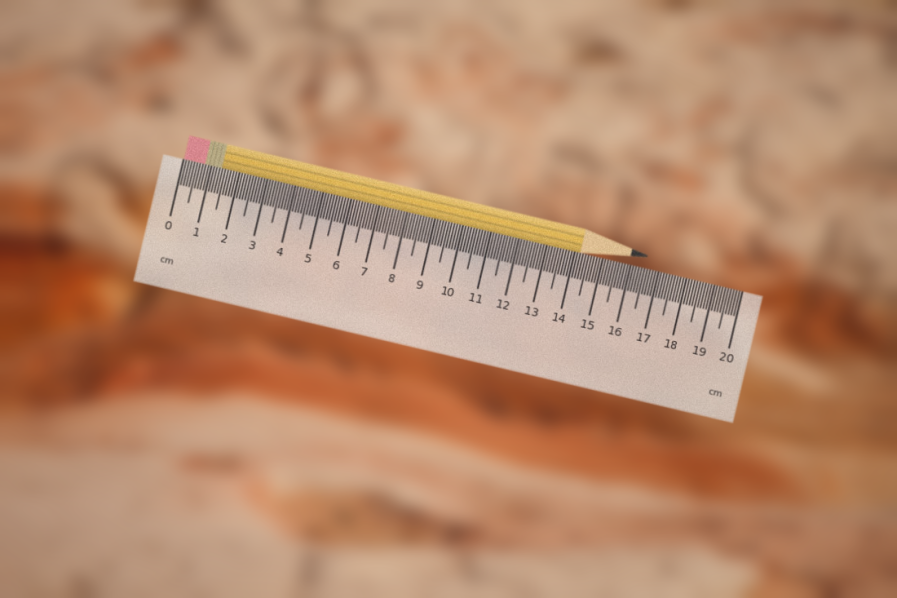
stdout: 16.5
